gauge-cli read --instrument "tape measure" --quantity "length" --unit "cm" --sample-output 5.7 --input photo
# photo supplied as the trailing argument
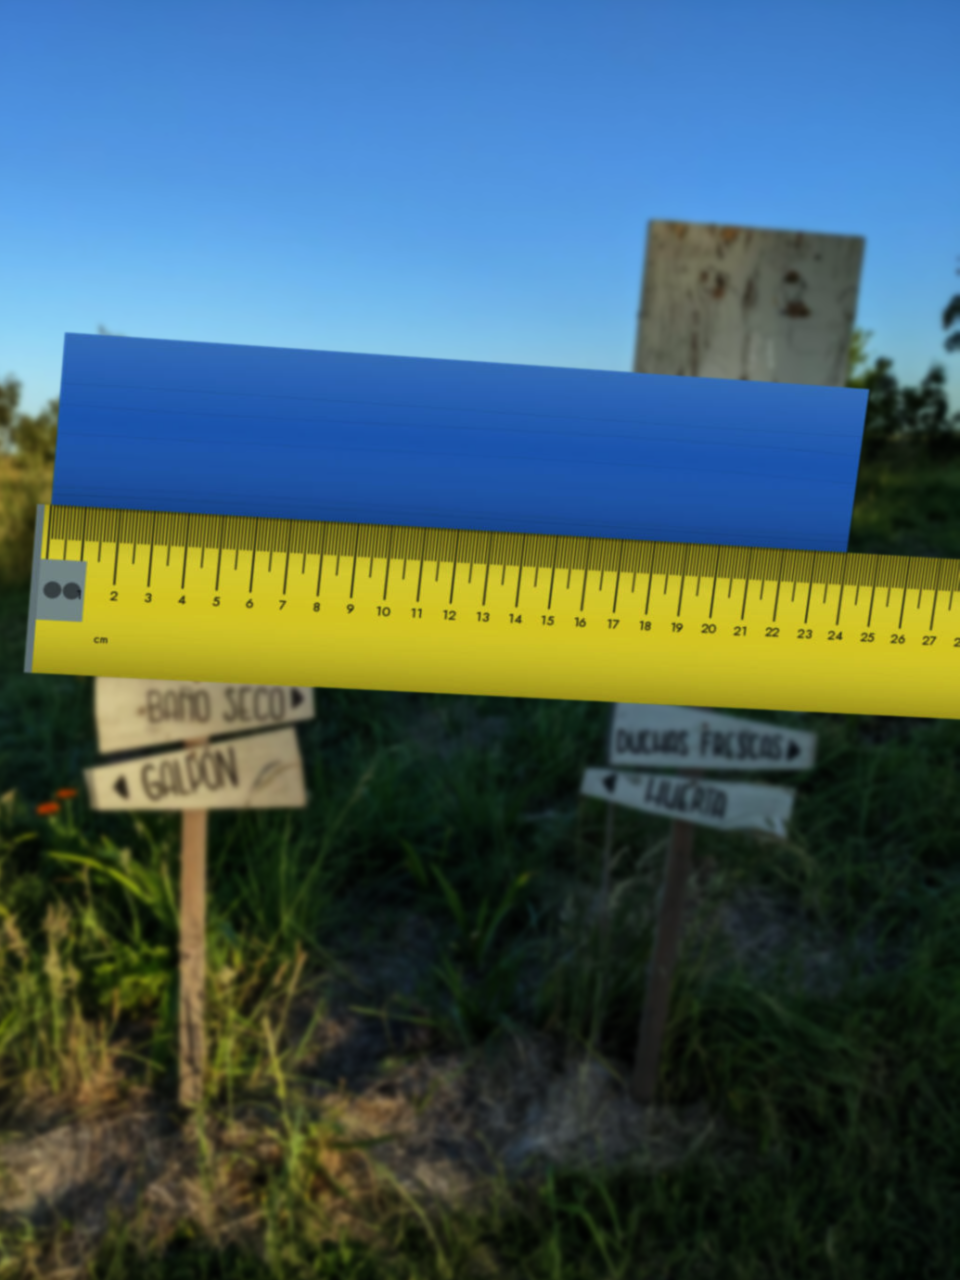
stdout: 24
